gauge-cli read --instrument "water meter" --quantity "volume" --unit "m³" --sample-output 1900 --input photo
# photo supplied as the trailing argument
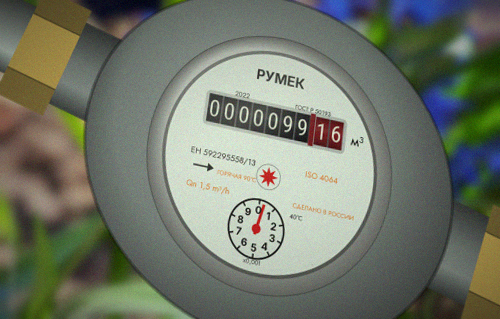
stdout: 99.160
